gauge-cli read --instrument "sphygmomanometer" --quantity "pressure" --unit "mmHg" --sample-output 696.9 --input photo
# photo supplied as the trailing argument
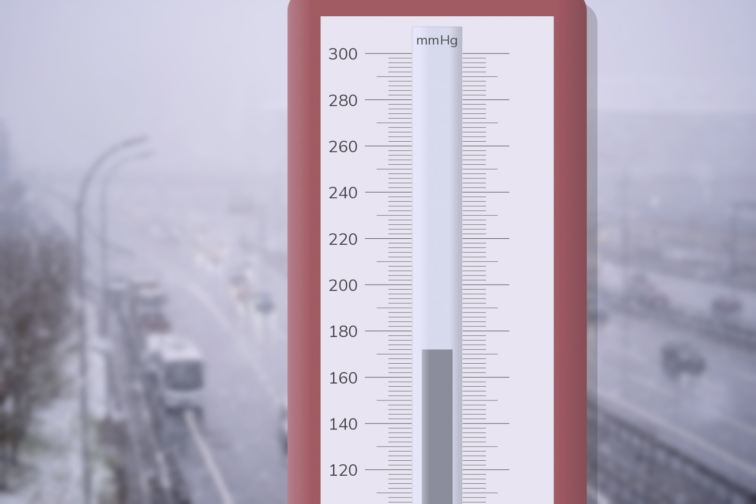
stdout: 172
